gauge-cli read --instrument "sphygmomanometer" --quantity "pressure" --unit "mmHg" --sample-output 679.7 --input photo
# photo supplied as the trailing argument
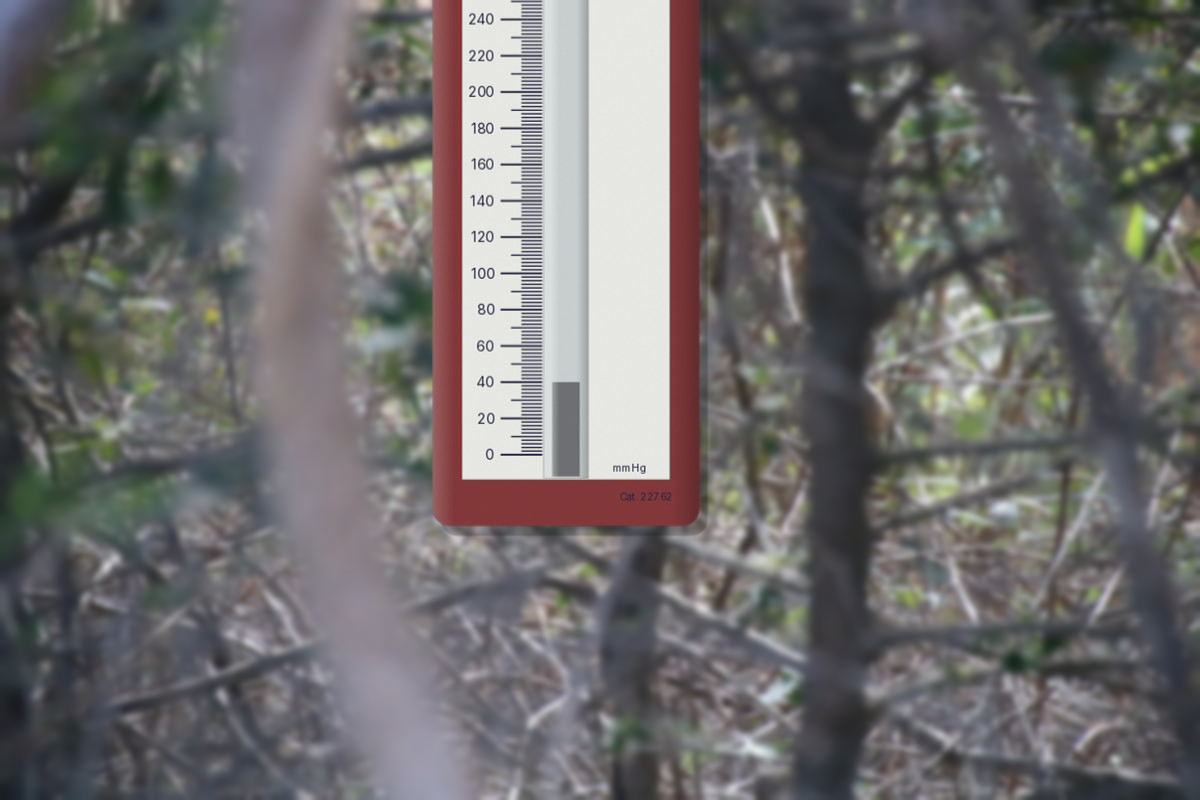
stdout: 40
